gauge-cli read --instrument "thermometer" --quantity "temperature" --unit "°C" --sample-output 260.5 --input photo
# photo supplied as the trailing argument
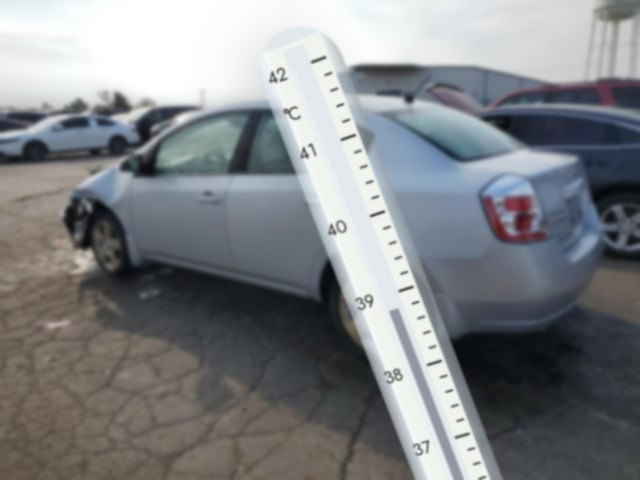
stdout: 38.8
